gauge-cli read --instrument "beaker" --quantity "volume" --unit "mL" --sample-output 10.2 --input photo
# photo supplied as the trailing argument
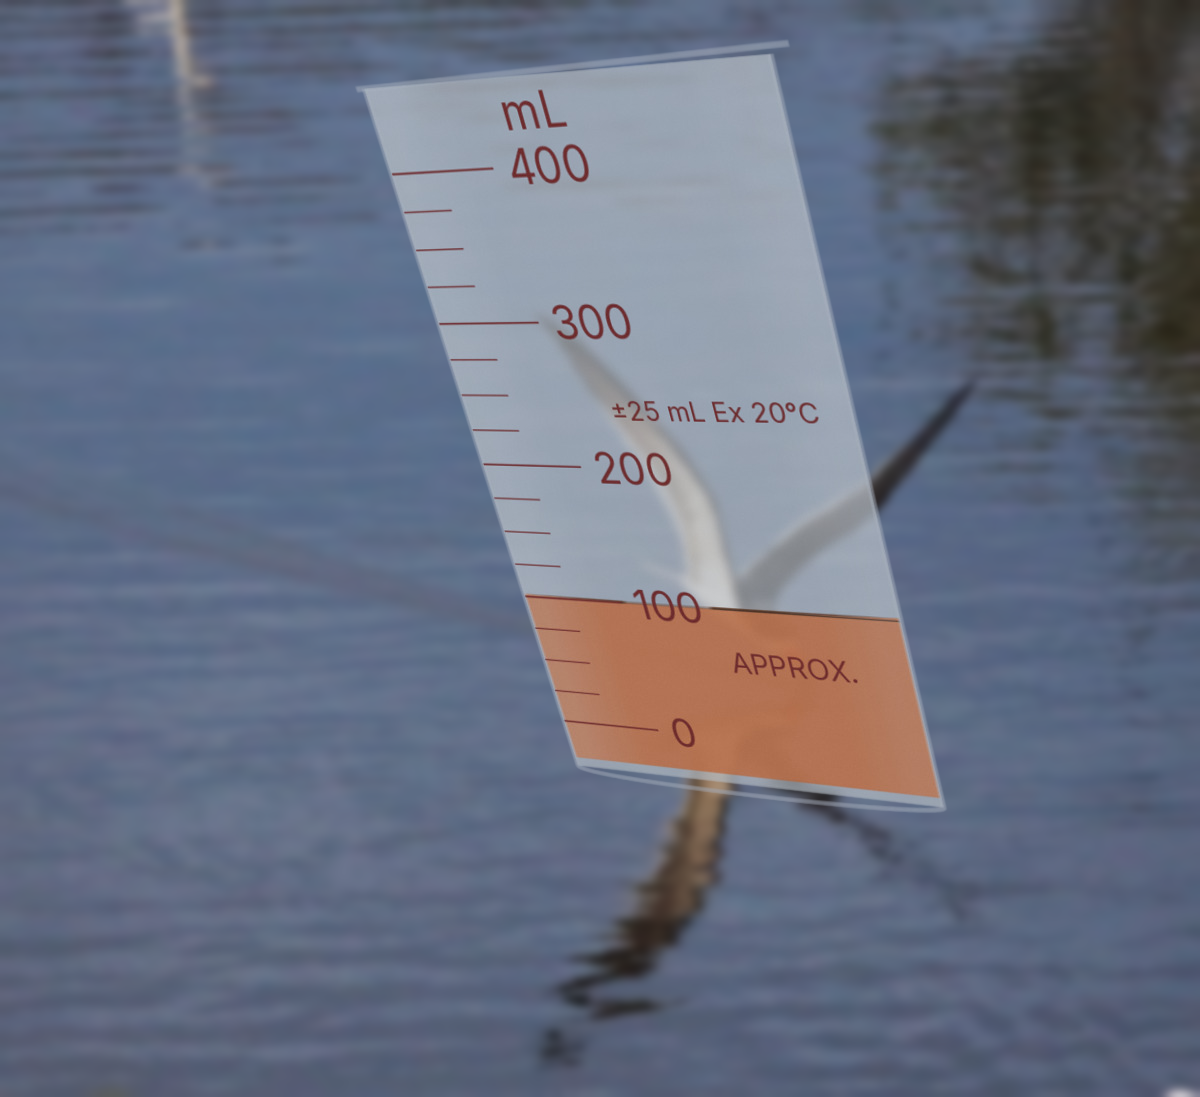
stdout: 100
